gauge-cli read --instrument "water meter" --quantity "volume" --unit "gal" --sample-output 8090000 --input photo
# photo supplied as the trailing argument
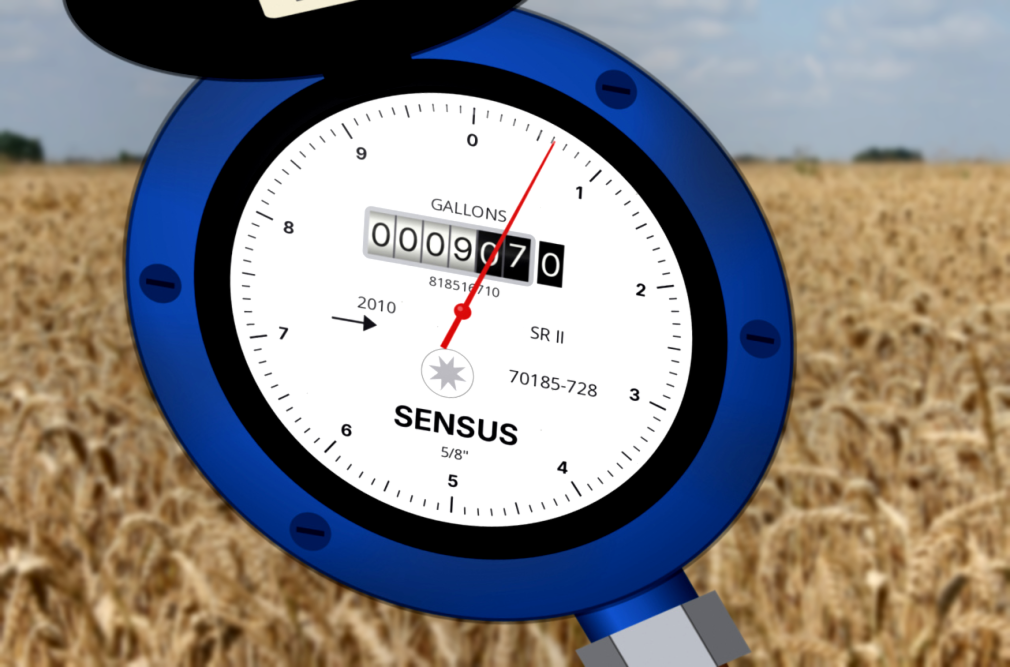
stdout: 9070.6
